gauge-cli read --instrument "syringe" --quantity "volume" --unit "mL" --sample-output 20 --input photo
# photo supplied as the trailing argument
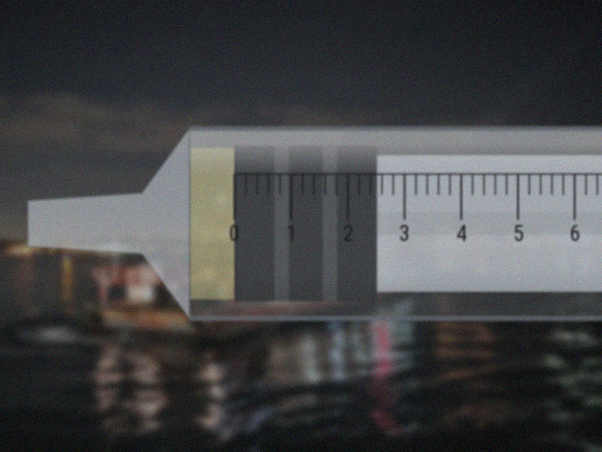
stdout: 0
